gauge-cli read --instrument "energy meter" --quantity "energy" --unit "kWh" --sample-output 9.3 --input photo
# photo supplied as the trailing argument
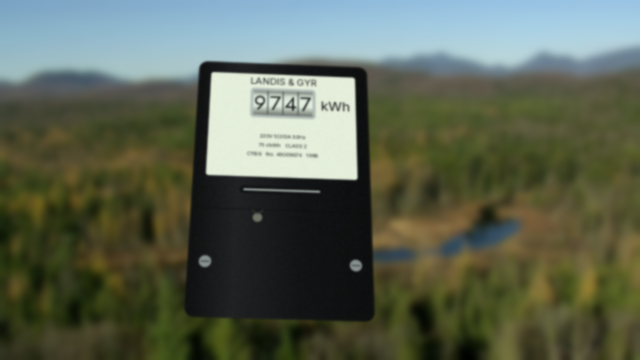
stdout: 9747
